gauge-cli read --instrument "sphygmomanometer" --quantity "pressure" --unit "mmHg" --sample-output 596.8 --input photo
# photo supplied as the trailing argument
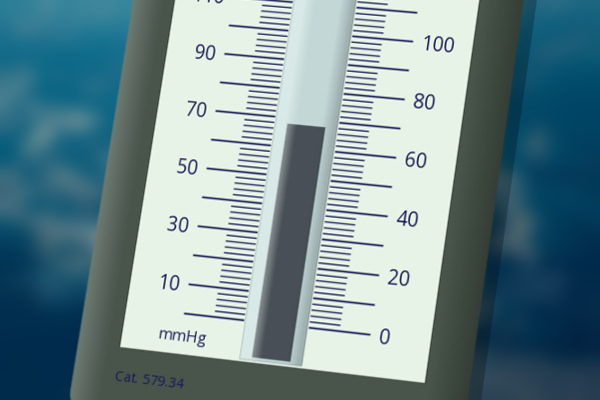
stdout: 68
